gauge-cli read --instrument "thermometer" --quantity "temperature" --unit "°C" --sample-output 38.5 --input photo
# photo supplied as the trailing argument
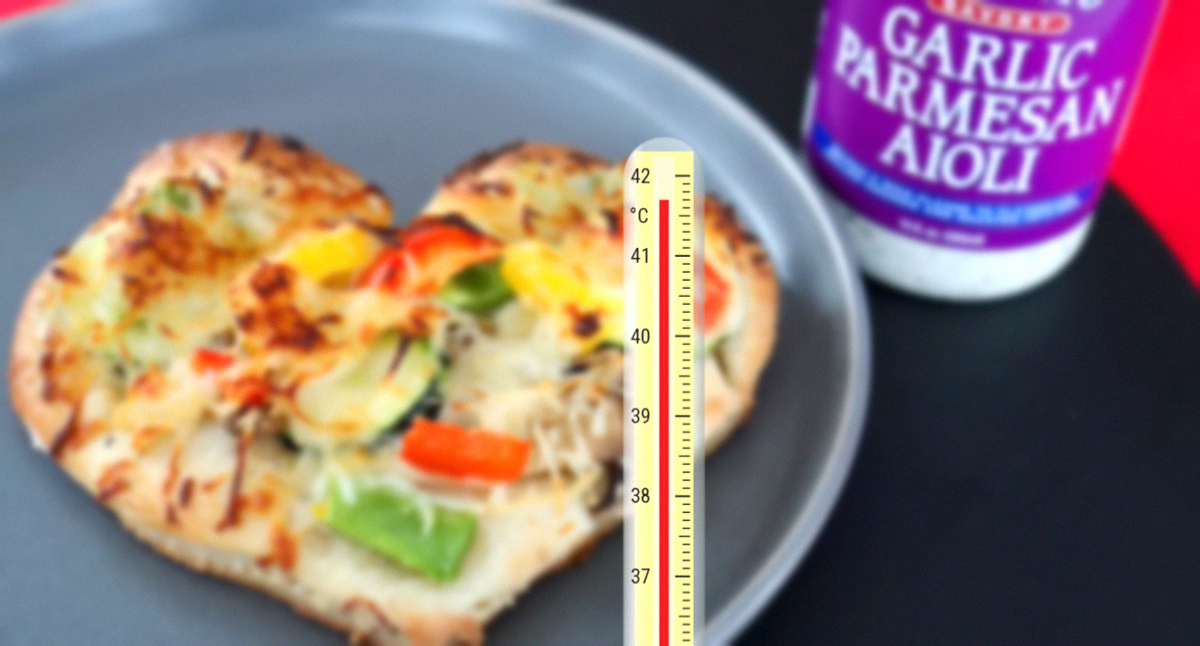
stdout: 41.7
